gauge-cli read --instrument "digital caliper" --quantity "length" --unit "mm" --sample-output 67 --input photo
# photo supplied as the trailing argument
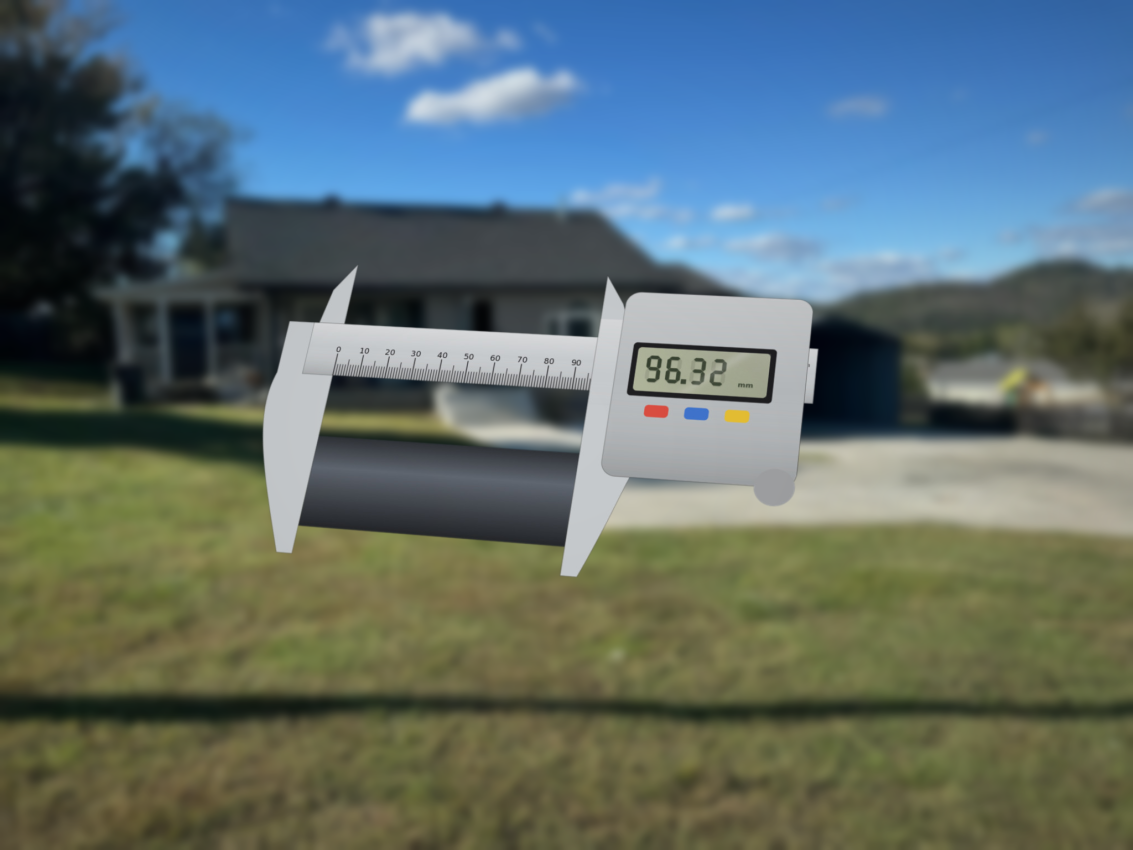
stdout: 96.32
